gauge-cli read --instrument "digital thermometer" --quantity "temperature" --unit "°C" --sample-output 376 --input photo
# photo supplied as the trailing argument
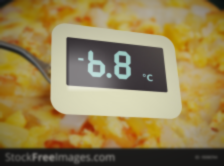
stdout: -6.8
